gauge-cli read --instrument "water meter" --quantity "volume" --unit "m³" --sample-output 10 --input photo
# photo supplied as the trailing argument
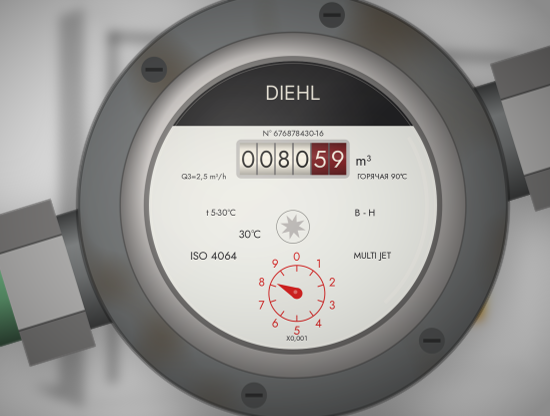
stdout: 80.598
